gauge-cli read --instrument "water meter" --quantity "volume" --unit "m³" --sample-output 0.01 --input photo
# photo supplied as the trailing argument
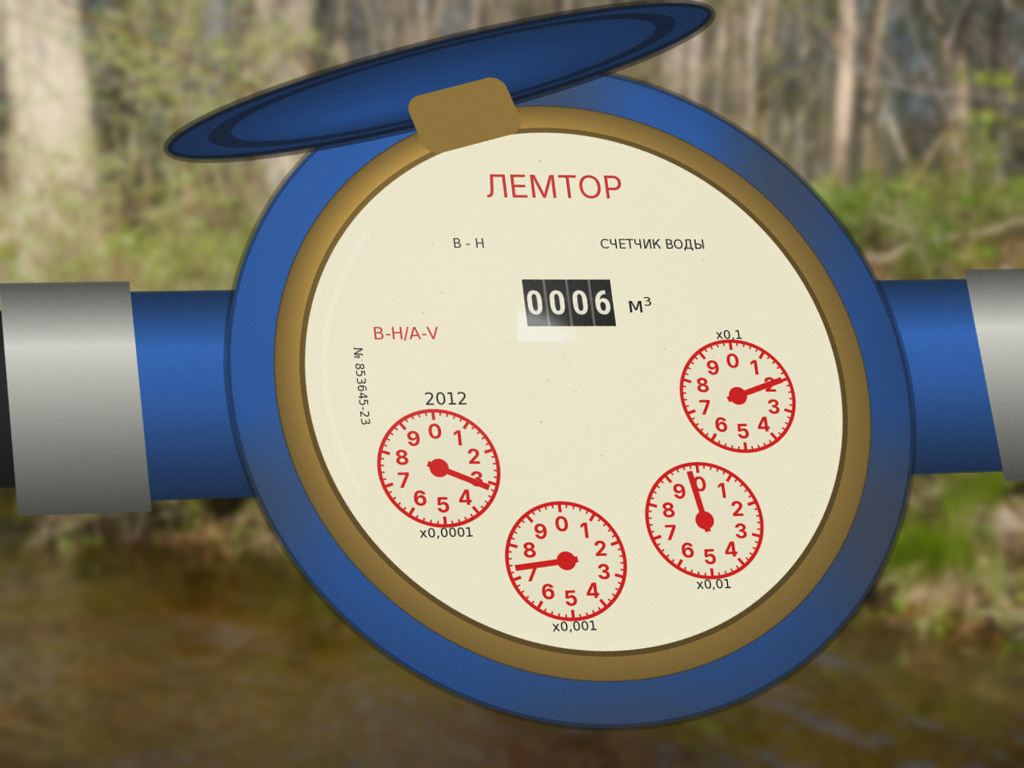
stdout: 6.1973
